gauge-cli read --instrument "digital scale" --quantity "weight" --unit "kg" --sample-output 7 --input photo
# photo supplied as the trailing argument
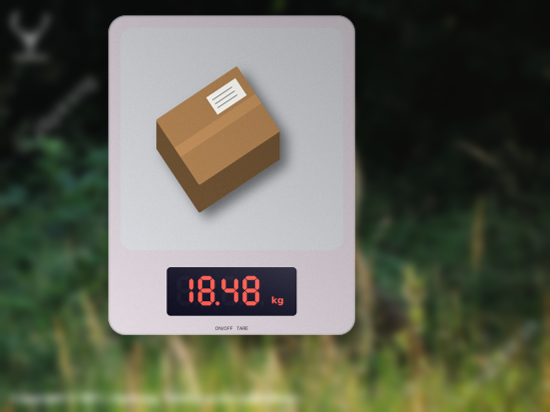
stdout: 18.48
